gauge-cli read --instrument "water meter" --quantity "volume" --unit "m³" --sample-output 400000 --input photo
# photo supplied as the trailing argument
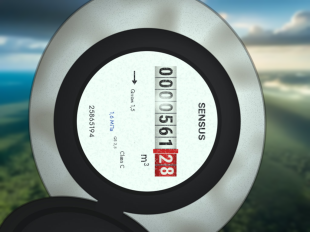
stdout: 561.28
